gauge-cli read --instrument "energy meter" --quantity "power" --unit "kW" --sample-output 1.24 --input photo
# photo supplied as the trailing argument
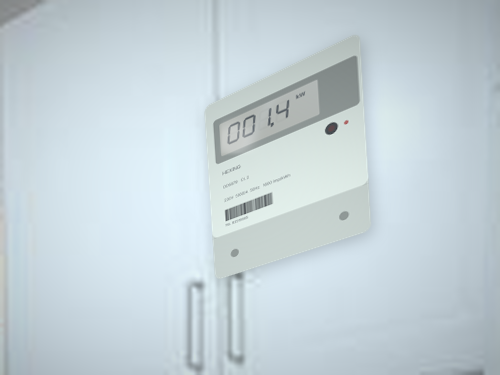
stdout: 1.4
